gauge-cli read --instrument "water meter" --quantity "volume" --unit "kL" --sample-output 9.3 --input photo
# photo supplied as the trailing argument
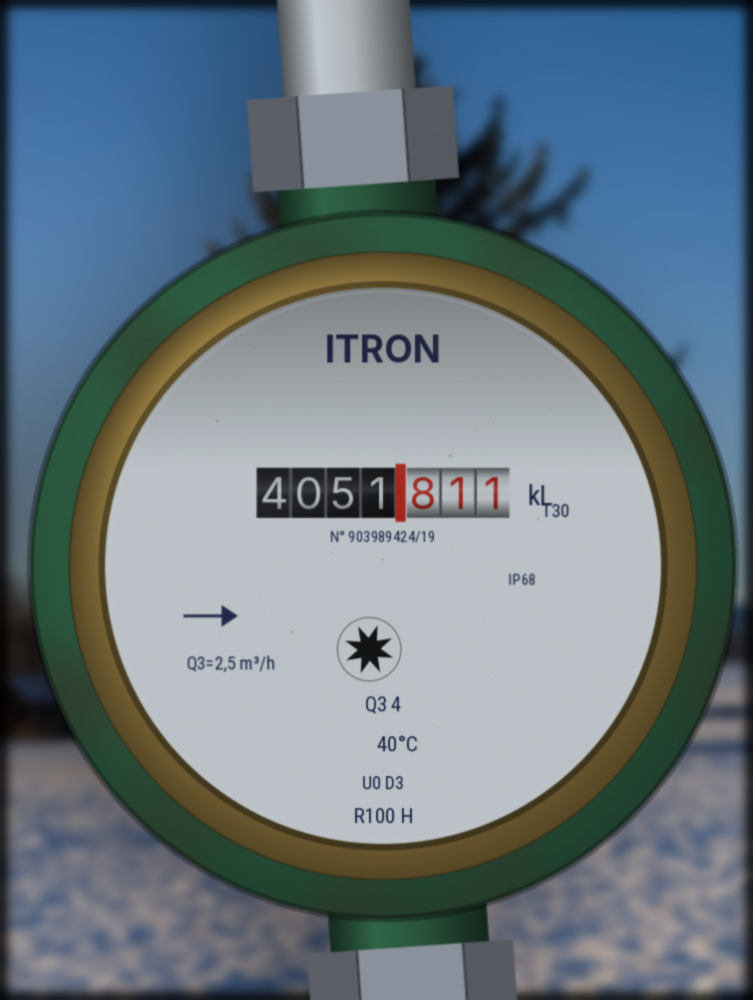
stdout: 4051.811
